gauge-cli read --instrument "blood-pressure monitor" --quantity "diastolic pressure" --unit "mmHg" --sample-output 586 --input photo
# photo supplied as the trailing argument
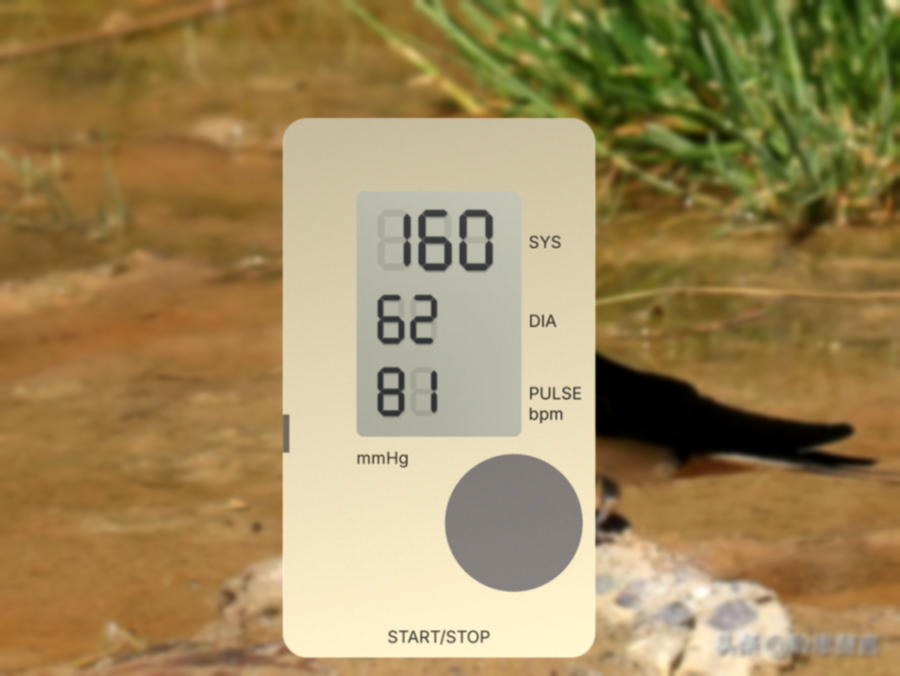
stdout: 62
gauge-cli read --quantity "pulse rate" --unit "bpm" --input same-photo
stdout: 81
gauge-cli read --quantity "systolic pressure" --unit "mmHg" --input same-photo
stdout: 160
